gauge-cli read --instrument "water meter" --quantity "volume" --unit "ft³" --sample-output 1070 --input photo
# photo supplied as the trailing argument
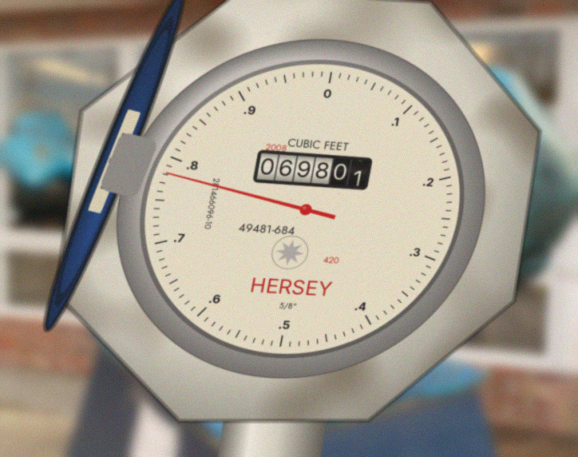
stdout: 69800.78
